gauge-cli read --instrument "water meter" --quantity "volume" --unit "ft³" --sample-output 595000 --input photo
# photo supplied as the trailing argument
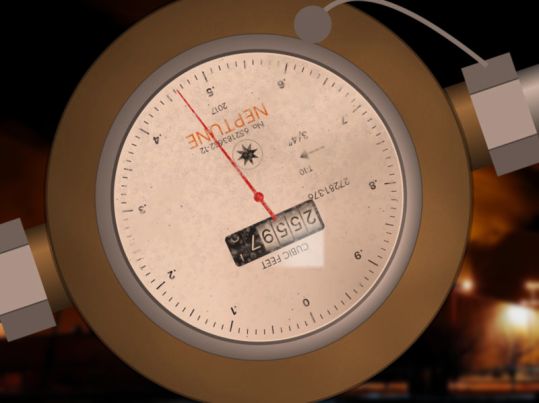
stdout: 255971.46
